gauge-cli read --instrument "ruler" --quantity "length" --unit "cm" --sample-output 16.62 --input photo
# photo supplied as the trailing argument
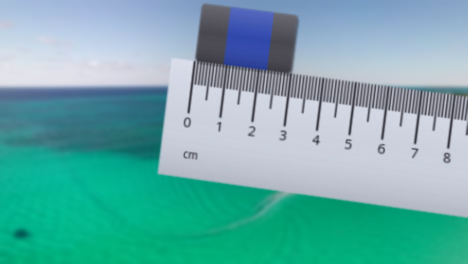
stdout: 3
